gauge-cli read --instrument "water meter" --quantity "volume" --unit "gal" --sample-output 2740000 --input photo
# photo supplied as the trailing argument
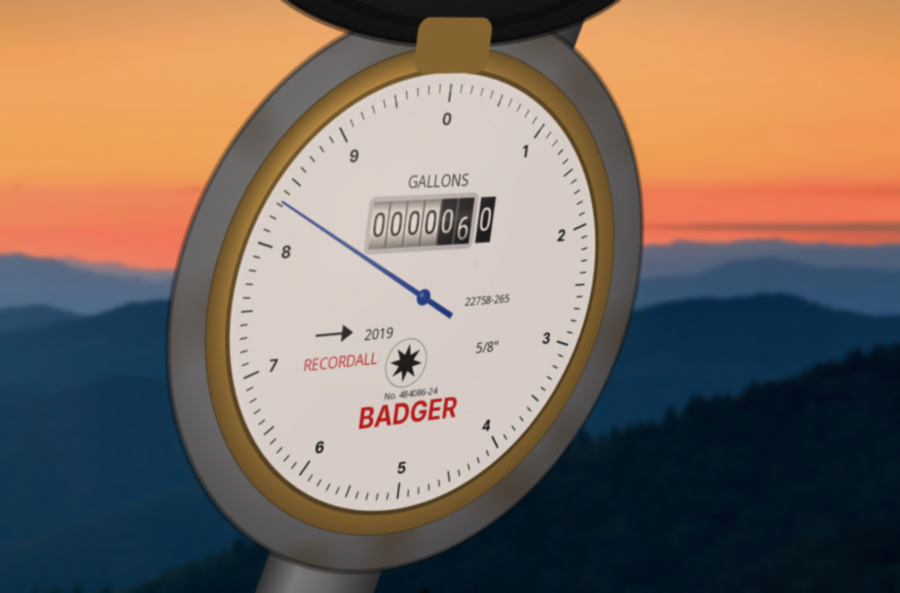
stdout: 58.3
